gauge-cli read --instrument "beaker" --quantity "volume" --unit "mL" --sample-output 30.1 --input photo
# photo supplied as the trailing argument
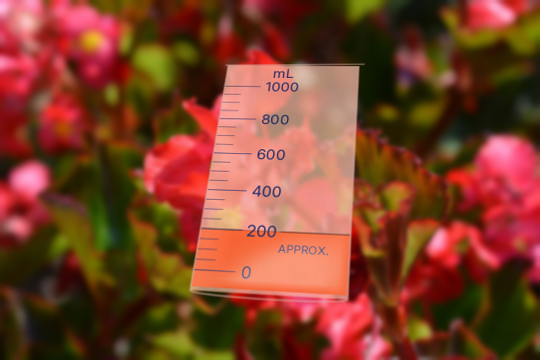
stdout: 200
